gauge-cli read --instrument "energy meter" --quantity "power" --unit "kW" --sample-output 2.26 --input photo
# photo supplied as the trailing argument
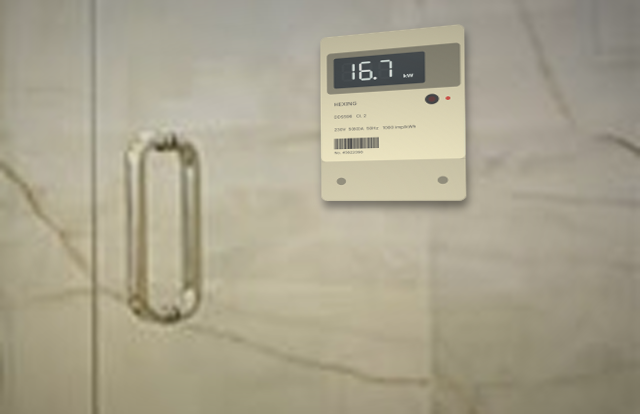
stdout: 16.7
